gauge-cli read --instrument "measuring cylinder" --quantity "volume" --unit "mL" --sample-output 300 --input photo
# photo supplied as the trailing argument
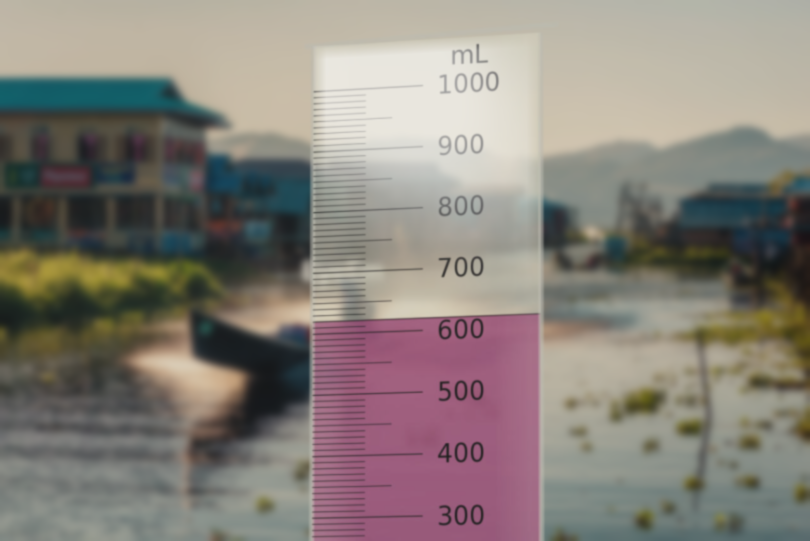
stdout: 620
